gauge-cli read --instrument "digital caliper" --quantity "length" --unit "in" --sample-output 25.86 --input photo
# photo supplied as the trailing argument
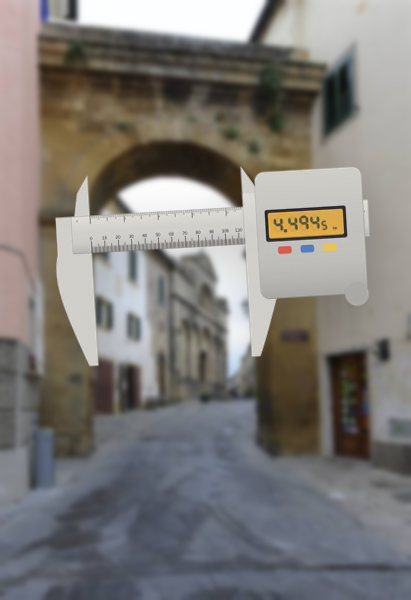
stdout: 4.4945
